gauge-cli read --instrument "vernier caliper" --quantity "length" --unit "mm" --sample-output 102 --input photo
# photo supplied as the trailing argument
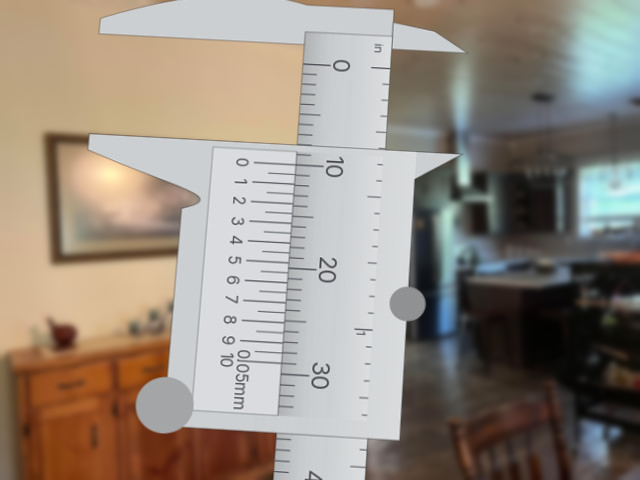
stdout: 10.0
